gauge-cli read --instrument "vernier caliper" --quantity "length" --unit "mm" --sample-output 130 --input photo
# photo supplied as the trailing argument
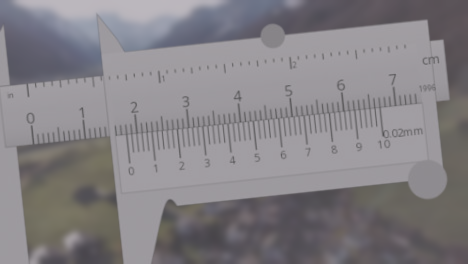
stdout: 18.0
